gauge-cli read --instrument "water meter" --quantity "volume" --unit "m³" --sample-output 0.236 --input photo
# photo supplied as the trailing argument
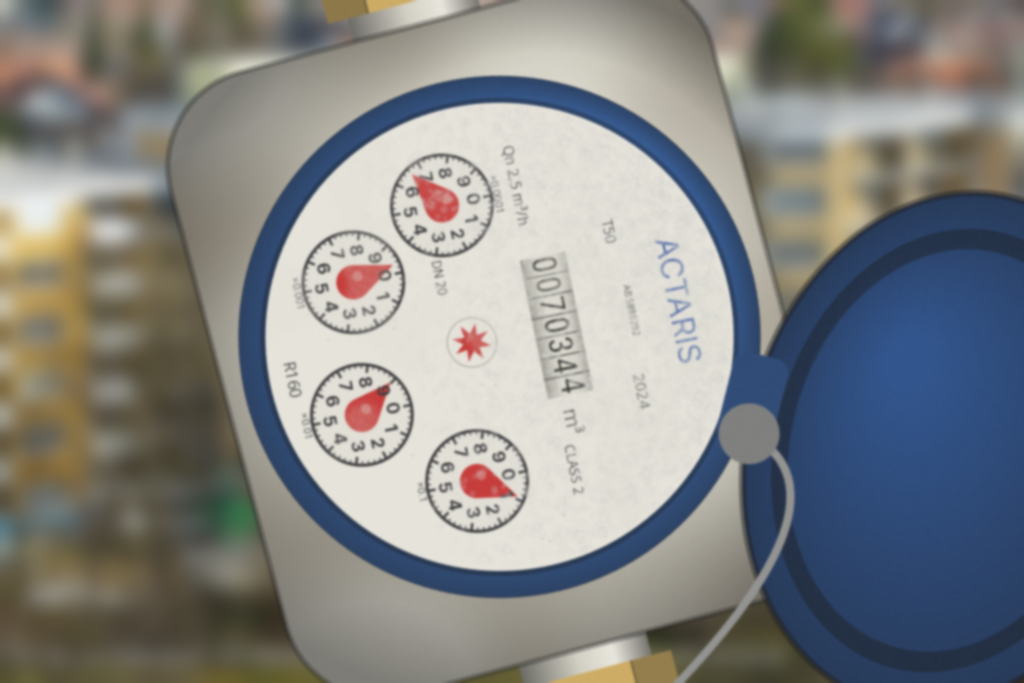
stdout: 70344.0896
